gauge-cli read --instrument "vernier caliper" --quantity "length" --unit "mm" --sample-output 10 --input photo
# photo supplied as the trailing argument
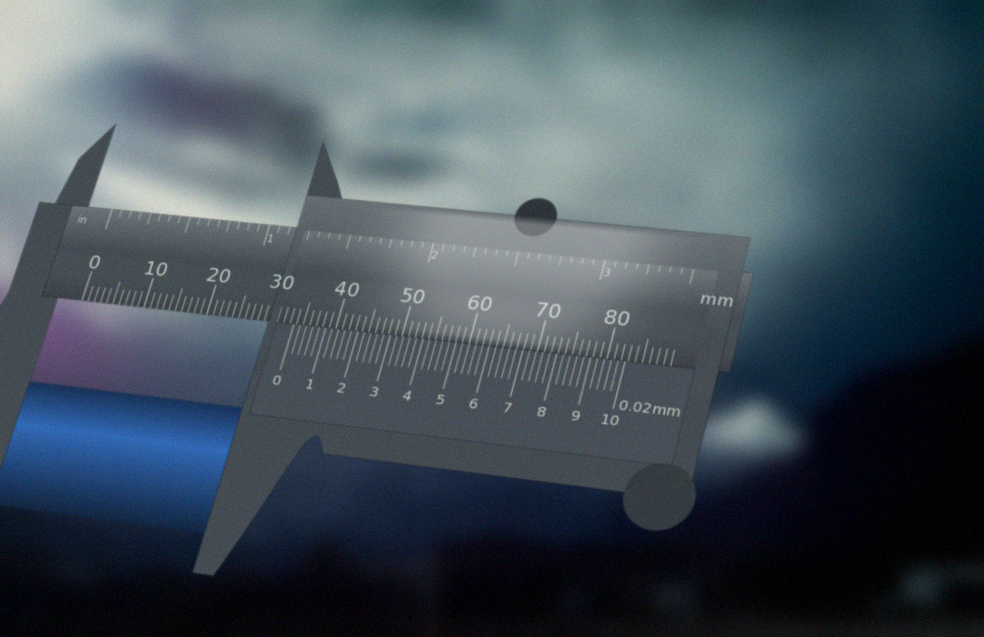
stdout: 33.6
